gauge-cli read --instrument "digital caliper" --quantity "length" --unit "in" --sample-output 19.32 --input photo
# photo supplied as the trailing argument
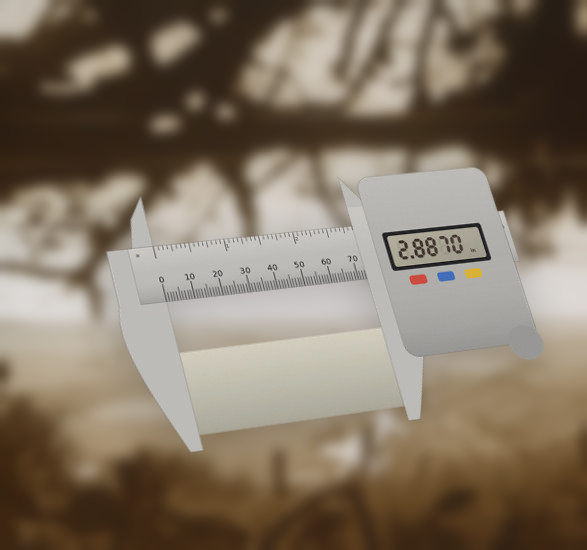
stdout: 2.8870
